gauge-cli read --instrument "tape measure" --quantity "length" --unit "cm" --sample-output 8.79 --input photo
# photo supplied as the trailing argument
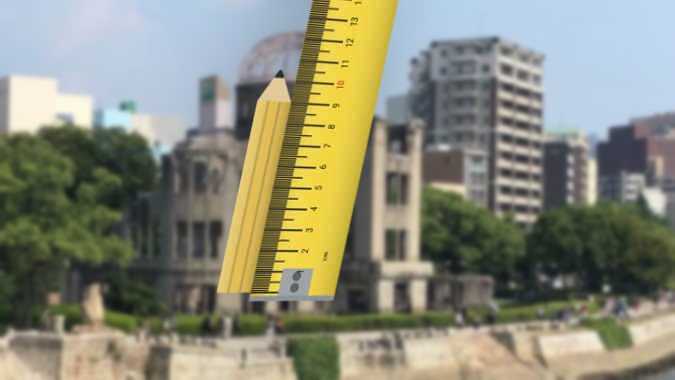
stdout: 10.5
